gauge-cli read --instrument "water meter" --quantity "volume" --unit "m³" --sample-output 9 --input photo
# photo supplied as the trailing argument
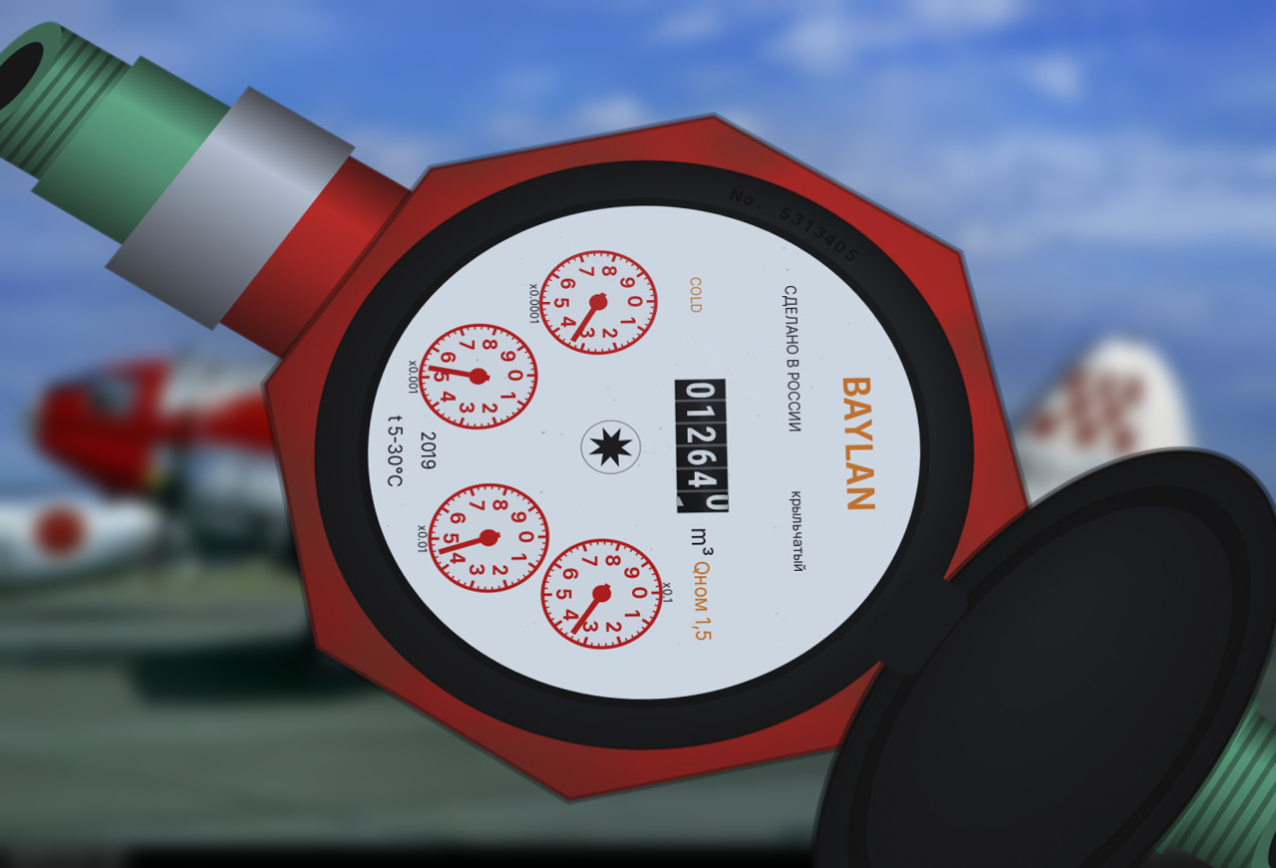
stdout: 12640.3453
